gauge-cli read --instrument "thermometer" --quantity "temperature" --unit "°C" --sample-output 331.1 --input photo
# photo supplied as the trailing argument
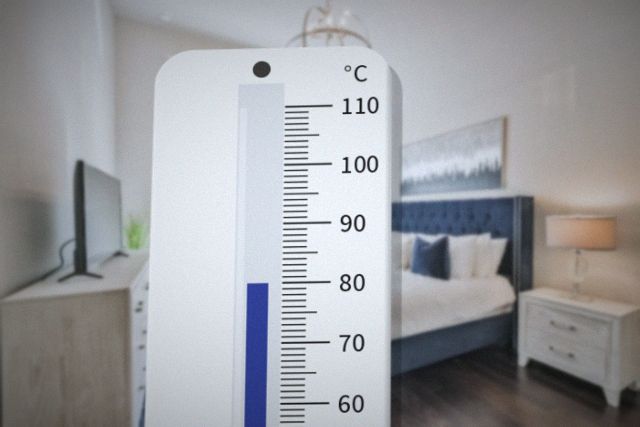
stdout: 80
